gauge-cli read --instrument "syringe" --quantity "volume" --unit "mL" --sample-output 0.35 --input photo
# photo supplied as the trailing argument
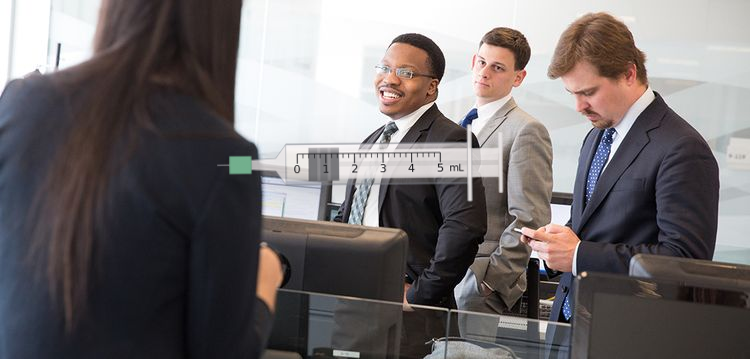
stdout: 0.4
